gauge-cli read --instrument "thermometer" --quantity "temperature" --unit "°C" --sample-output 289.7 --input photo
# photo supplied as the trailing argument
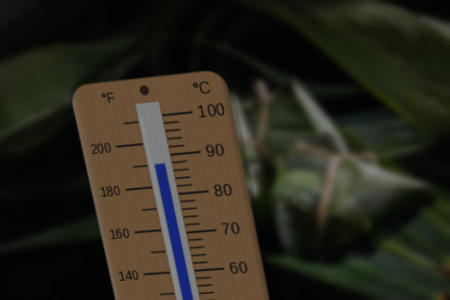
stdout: 88
